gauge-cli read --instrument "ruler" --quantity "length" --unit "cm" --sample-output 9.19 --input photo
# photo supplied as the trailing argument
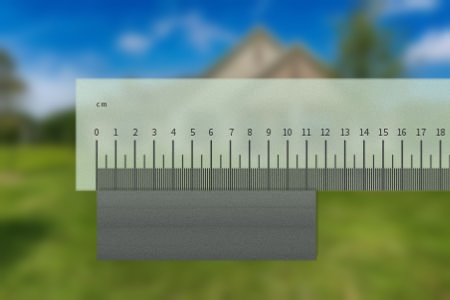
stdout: 11.5
